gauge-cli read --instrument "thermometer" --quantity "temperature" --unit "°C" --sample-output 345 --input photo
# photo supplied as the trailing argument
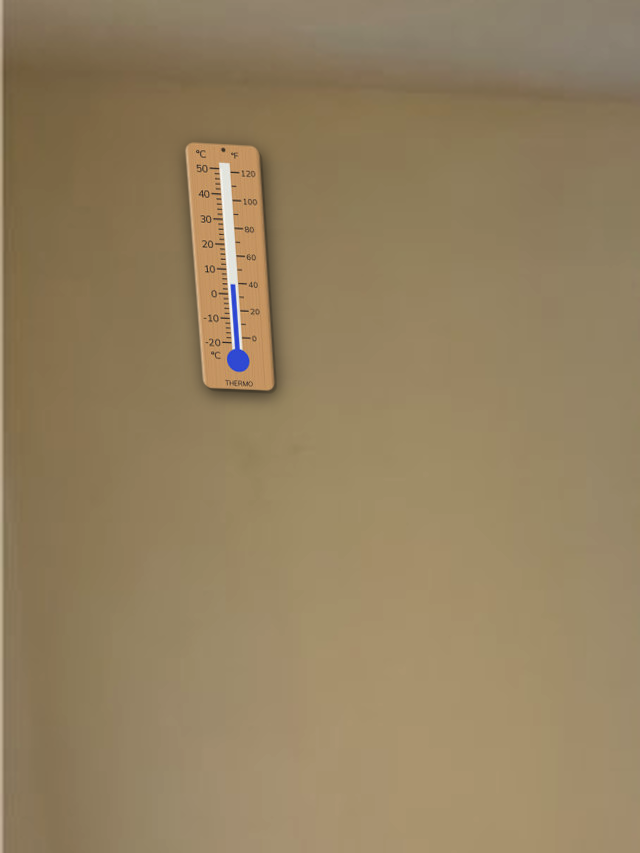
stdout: 4
